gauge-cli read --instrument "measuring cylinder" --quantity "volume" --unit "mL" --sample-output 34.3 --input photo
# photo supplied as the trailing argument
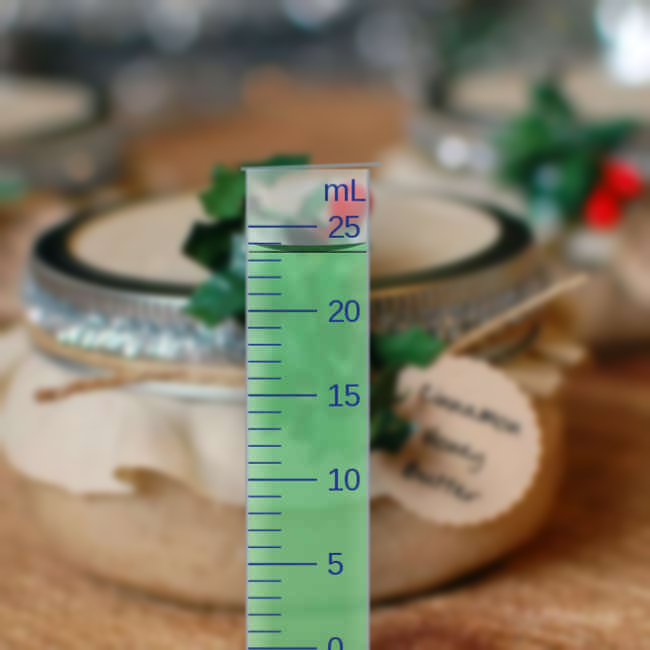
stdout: 23.5
